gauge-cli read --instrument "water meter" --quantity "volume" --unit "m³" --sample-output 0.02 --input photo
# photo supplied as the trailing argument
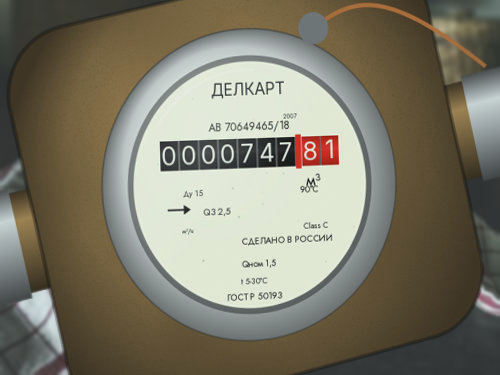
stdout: 747.81
